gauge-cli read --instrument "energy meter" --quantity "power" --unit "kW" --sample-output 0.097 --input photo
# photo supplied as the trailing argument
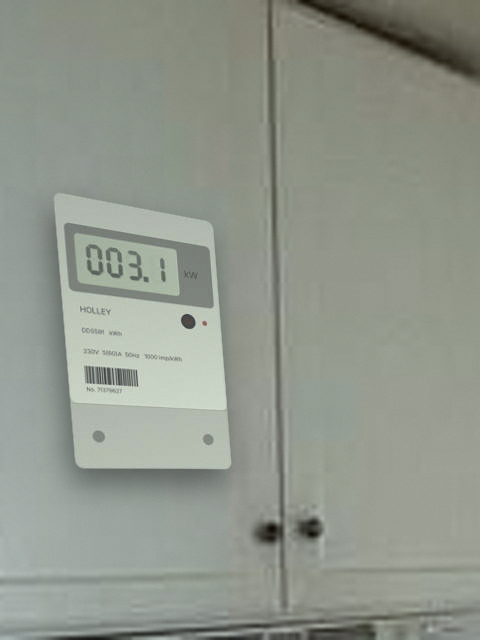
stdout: 3.1
